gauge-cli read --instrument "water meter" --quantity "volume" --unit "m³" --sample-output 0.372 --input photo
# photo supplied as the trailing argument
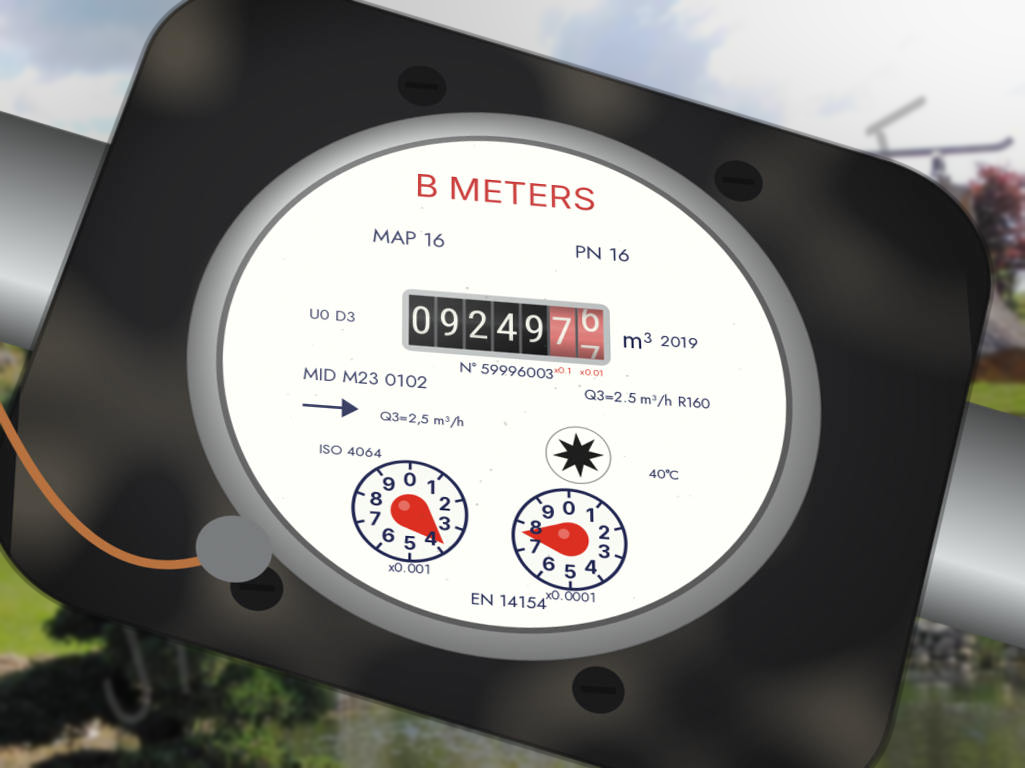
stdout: 9249.7637
